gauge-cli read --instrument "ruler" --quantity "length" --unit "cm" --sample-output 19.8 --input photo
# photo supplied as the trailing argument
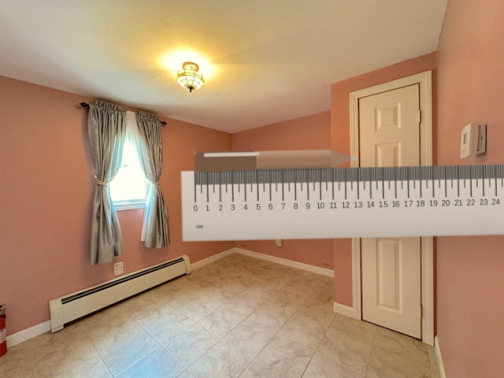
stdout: 13
